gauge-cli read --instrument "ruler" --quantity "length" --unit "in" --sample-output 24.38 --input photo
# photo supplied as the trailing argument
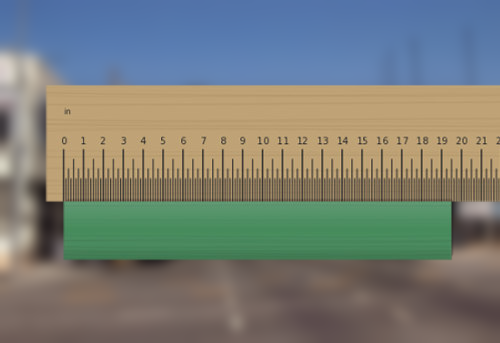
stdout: 19.5
